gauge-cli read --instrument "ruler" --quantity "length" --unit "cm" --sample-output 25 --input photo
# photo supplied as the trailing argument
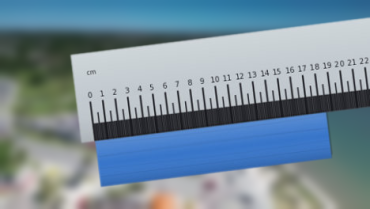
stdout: 18.5
